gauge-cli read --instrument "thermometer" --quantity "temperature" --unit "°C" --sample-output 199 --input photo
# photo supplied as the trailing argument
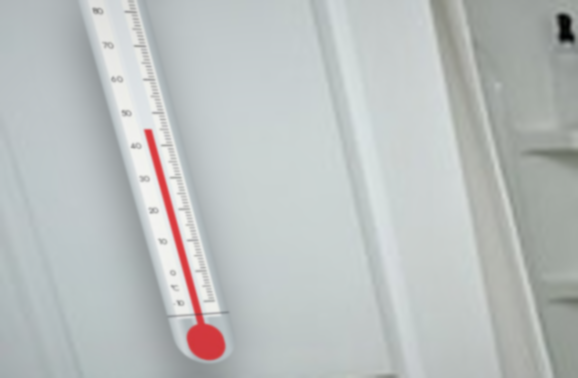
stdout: 45
